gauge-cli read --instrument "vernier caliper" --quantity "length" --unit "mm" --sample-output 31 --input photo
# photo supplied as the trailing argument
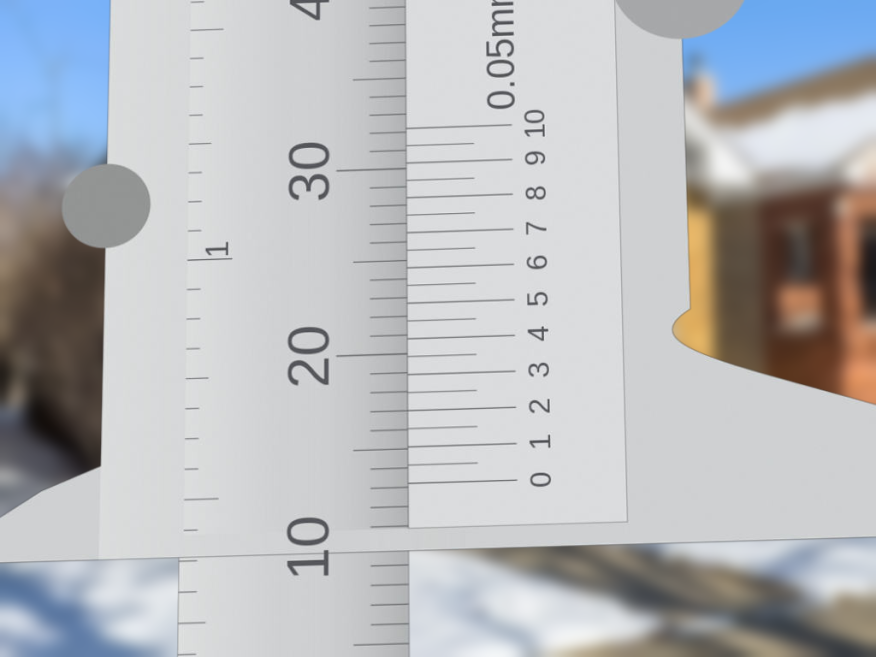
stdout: 13.2
